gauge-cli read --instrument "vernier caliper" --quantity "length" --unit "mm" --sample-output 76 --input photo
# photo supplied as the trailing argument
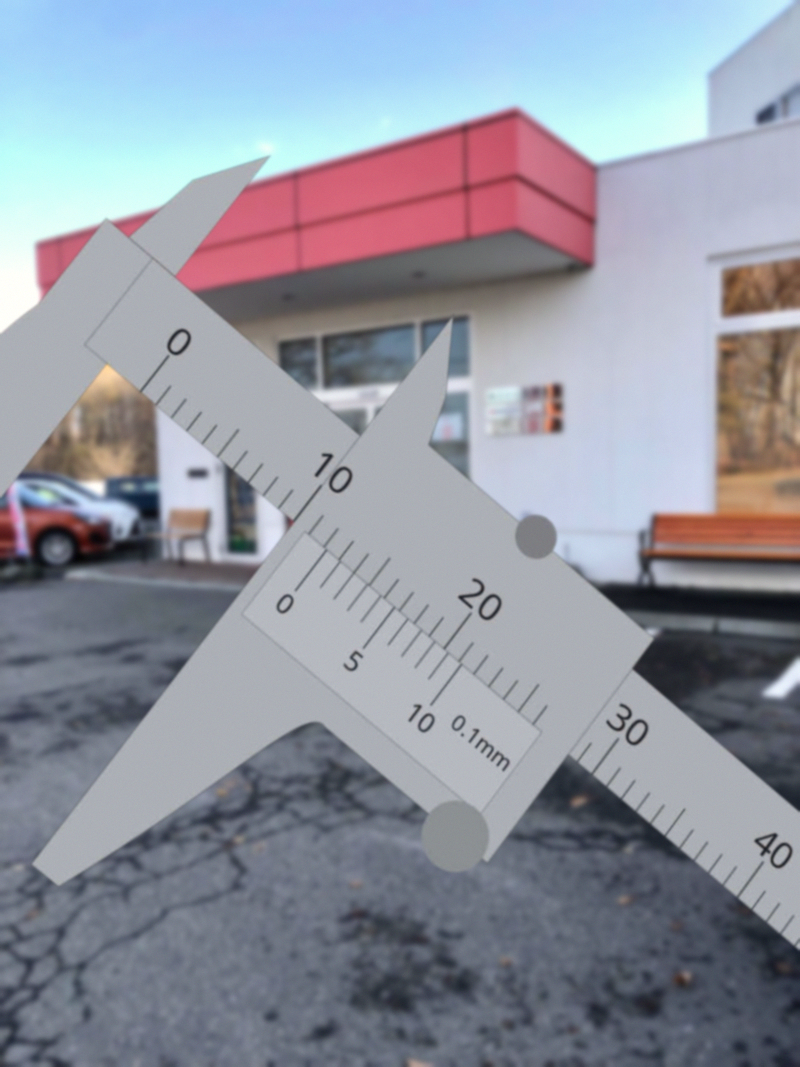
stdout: 12.2
